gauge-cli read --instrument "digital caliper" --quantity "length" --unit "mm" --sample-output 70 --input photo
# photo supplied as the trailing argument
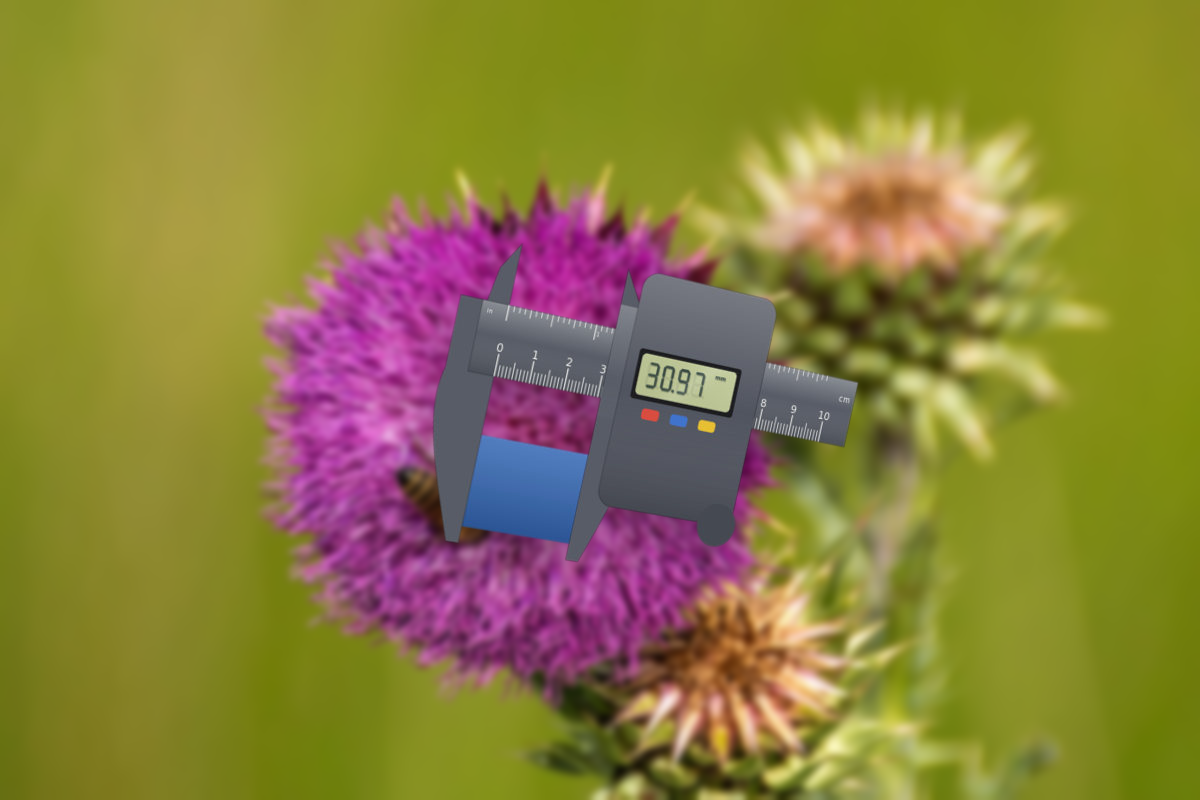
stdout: 30.97
